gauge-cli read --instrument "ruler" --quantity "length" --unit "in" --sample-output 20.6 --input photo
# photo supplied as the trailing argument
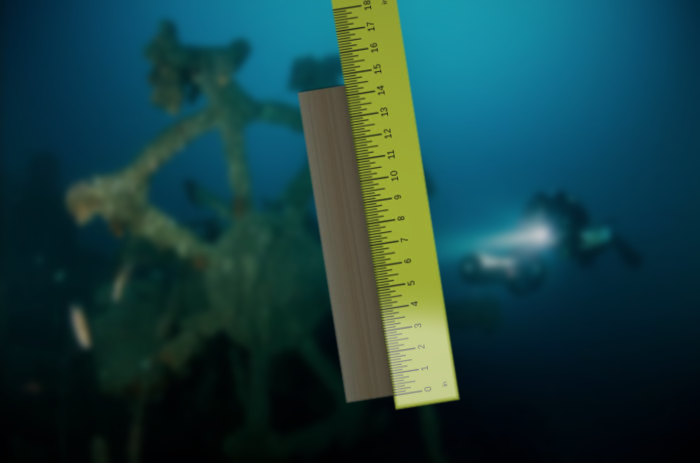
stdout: 14.5
